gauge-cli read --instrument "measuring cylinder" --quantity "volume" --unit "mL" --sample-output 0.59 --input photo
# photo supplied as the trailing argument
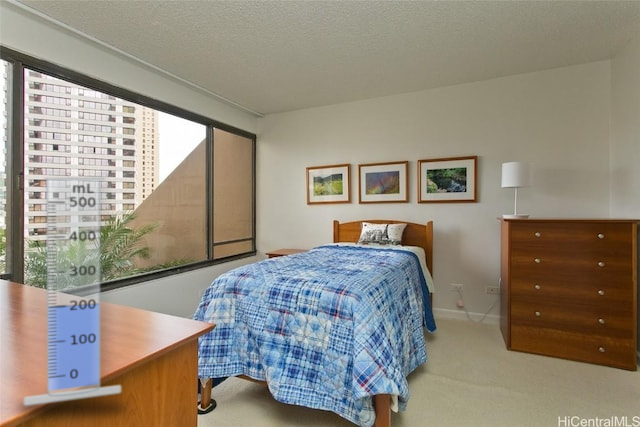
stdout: 200
